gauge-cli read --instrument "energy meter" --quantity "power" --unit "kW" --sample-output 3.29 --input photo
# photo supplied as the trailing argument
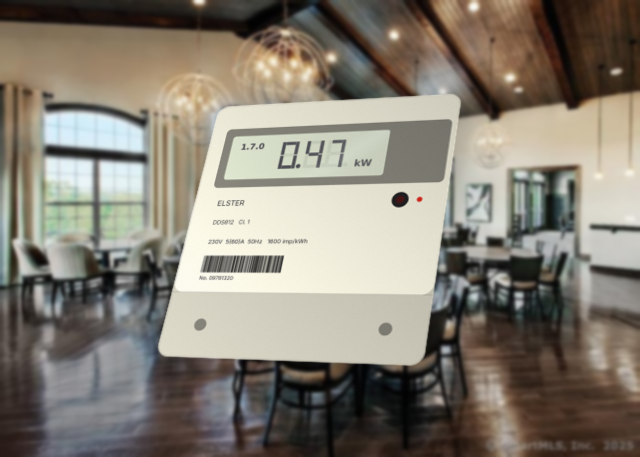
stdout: 0.47
